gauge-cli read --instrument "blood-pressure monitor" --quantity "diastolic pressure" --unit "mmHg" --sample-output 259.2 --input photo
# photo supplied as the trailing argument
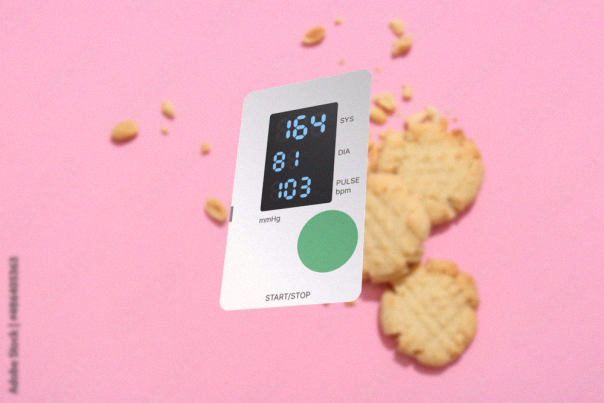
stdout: 81
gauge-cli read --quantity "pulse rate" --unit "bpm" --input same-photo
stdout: 103
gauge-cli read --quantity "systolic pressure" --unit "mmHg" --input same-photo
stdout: 164
